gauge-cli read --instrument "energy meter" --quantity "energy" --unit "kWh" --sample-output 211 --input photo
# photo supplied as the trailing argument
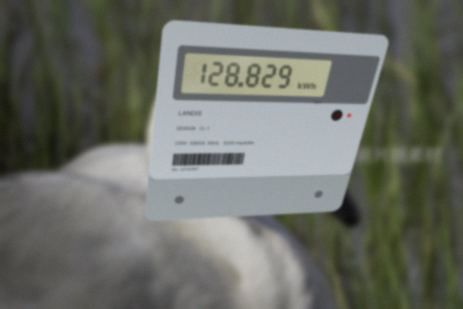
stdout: 128.829
